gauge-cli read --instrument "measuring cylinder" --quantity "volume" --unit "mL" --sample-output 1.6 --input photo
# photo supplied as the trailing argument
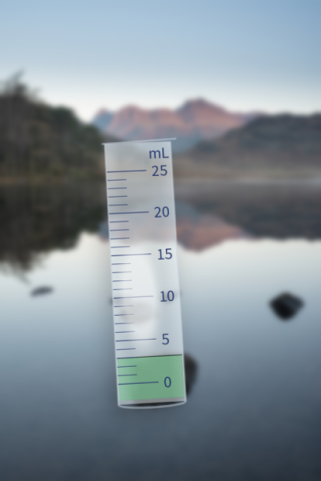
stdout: 3
